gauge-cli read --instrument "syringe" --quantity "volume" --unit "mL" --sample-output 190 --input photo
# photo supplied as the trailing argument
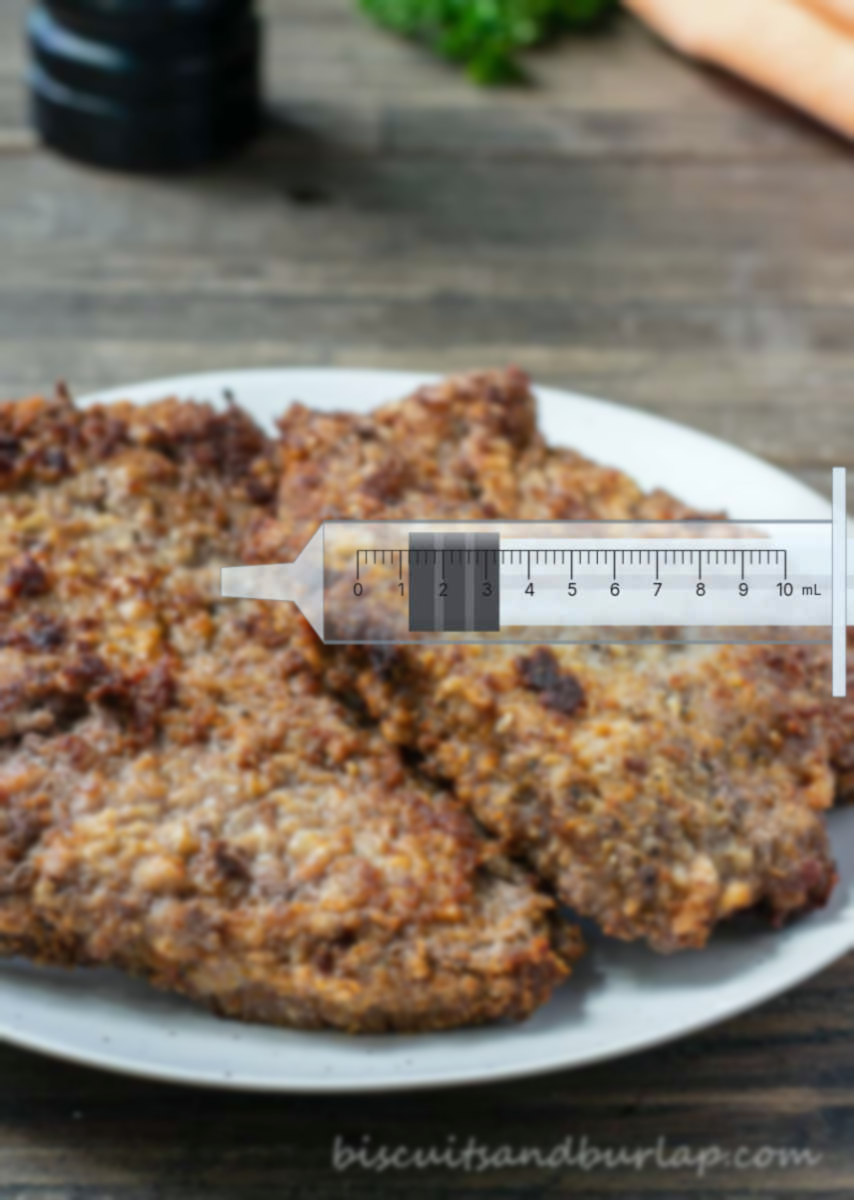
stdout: 1.2
